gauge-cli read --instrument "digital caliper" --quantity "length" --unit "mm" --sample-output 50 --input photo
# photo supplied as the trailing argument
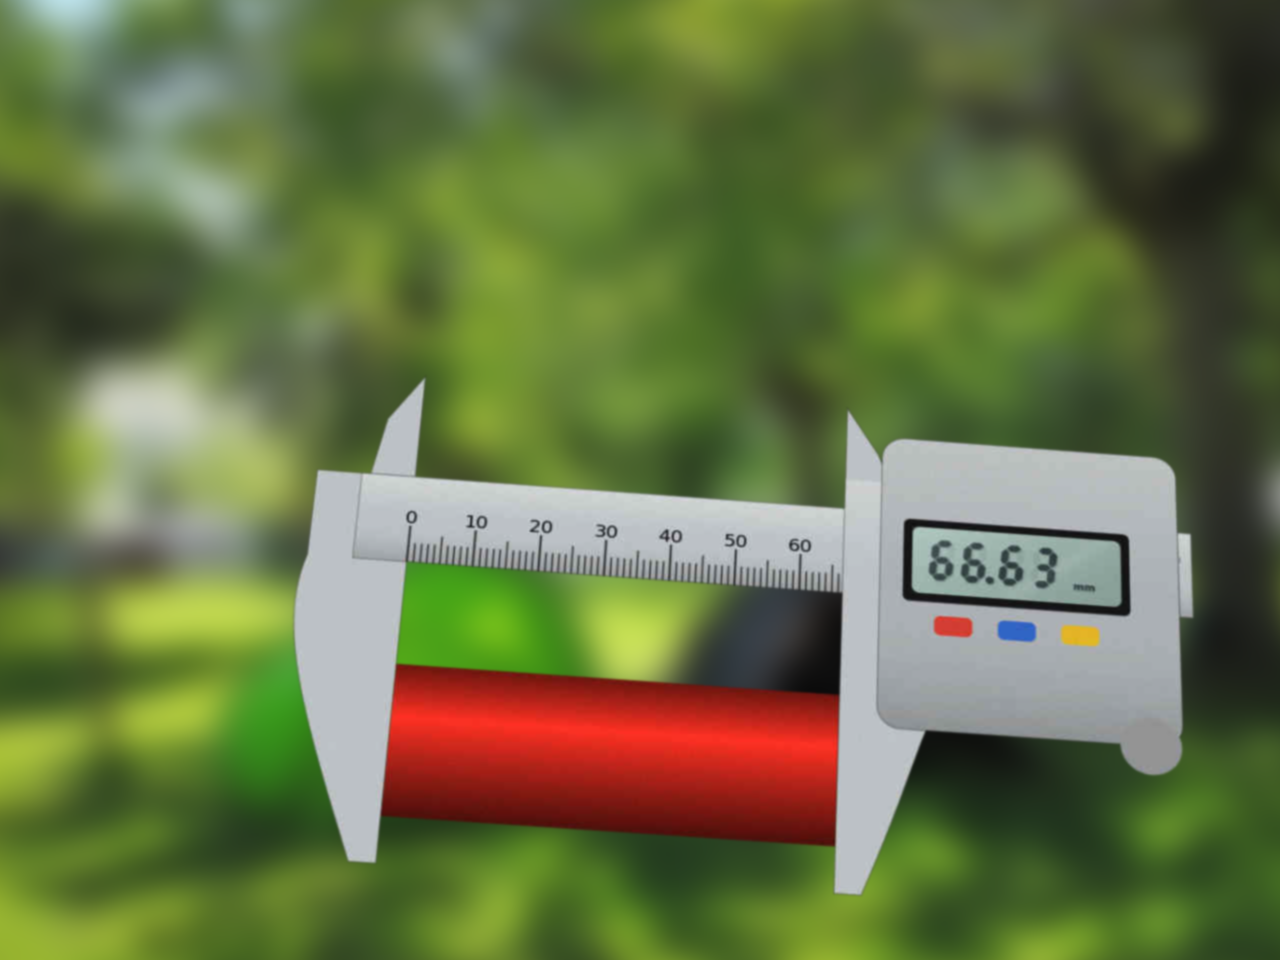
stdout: 66.63
